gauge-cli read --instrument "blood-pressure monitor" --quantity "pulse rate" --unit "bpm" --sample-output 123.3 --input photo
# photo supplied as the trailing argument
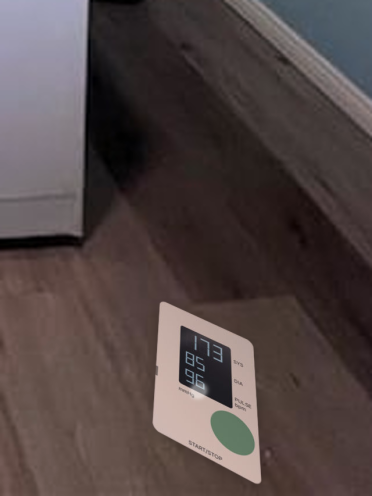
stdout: 96
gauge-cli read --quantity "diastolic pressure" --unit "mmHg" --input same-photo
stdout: 85
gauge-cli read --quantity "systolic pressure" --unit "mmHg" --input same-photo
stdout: 173
